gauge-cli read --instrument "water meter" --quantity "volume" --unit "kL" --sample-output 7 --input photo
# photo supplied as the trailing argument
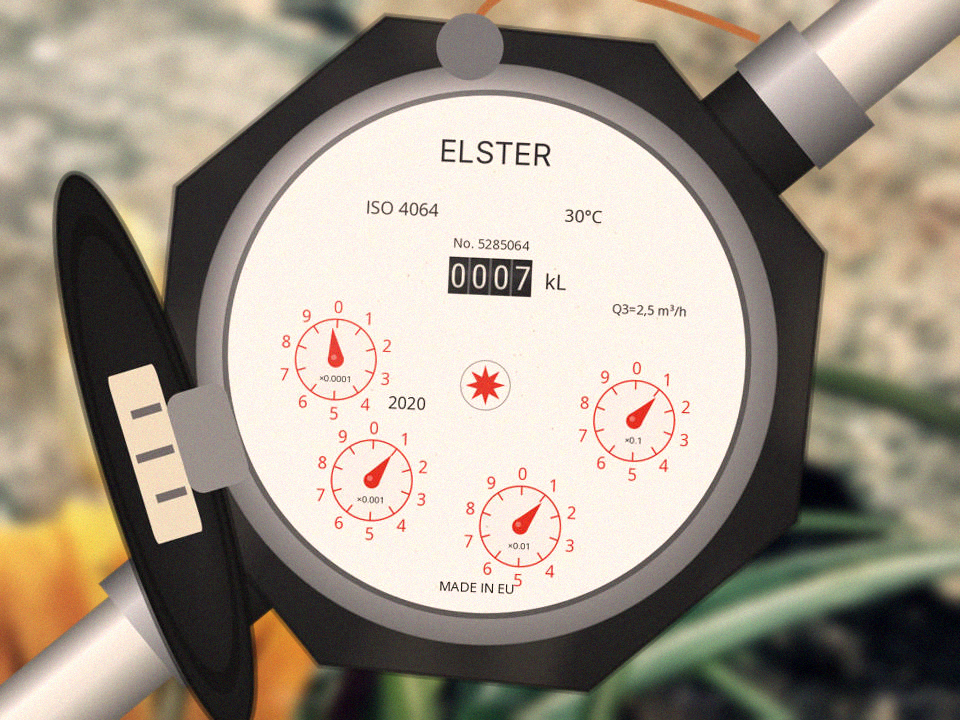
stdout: 7.1109
